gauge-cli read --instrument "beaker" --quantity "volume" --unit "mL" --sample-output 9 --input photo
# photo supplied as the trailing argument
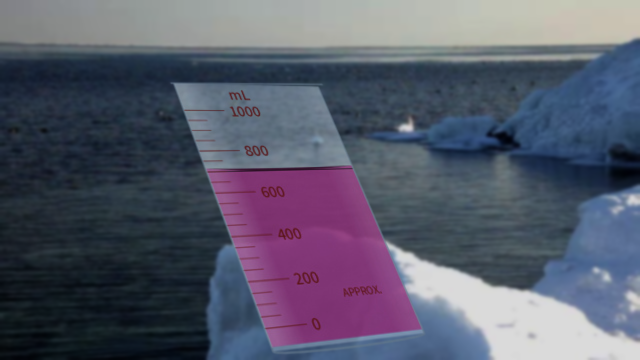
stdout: 700
